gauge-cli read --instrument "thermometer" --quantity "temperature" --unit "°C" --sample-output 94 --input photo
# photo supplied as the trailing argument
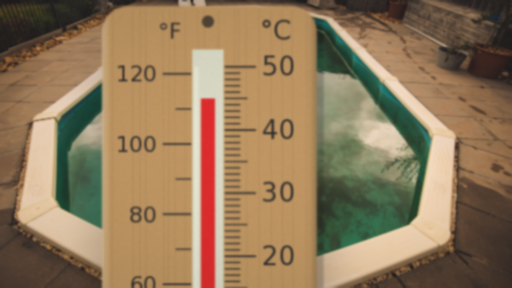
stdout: 45
